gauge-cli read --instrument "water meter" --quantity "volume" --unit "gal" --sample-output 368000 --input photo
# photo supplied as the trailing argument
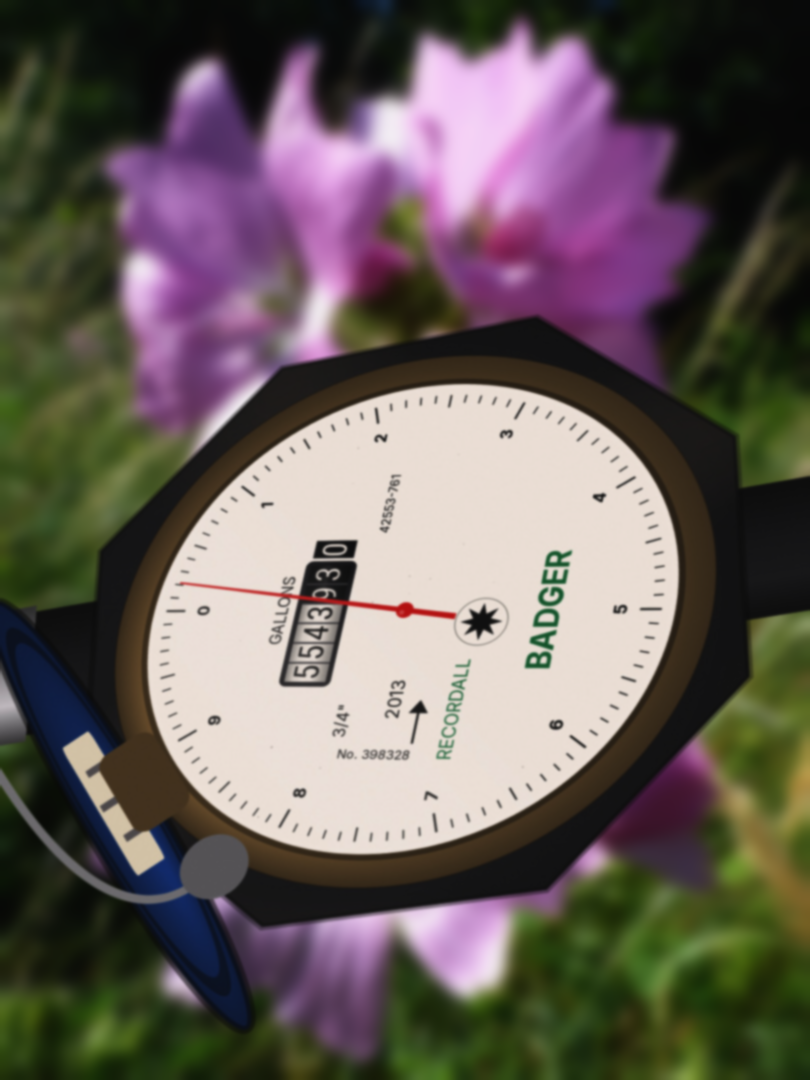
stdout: 5543930.2
